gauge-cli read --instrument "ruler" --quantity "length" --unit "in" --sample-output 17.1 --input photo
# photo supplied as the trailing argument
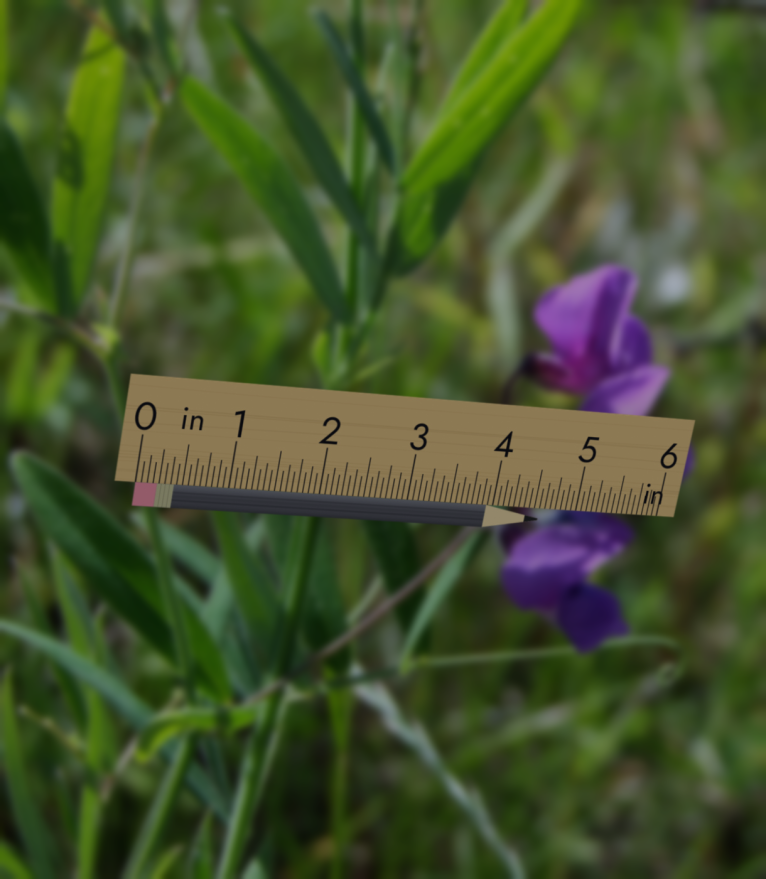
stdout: 4.5625
